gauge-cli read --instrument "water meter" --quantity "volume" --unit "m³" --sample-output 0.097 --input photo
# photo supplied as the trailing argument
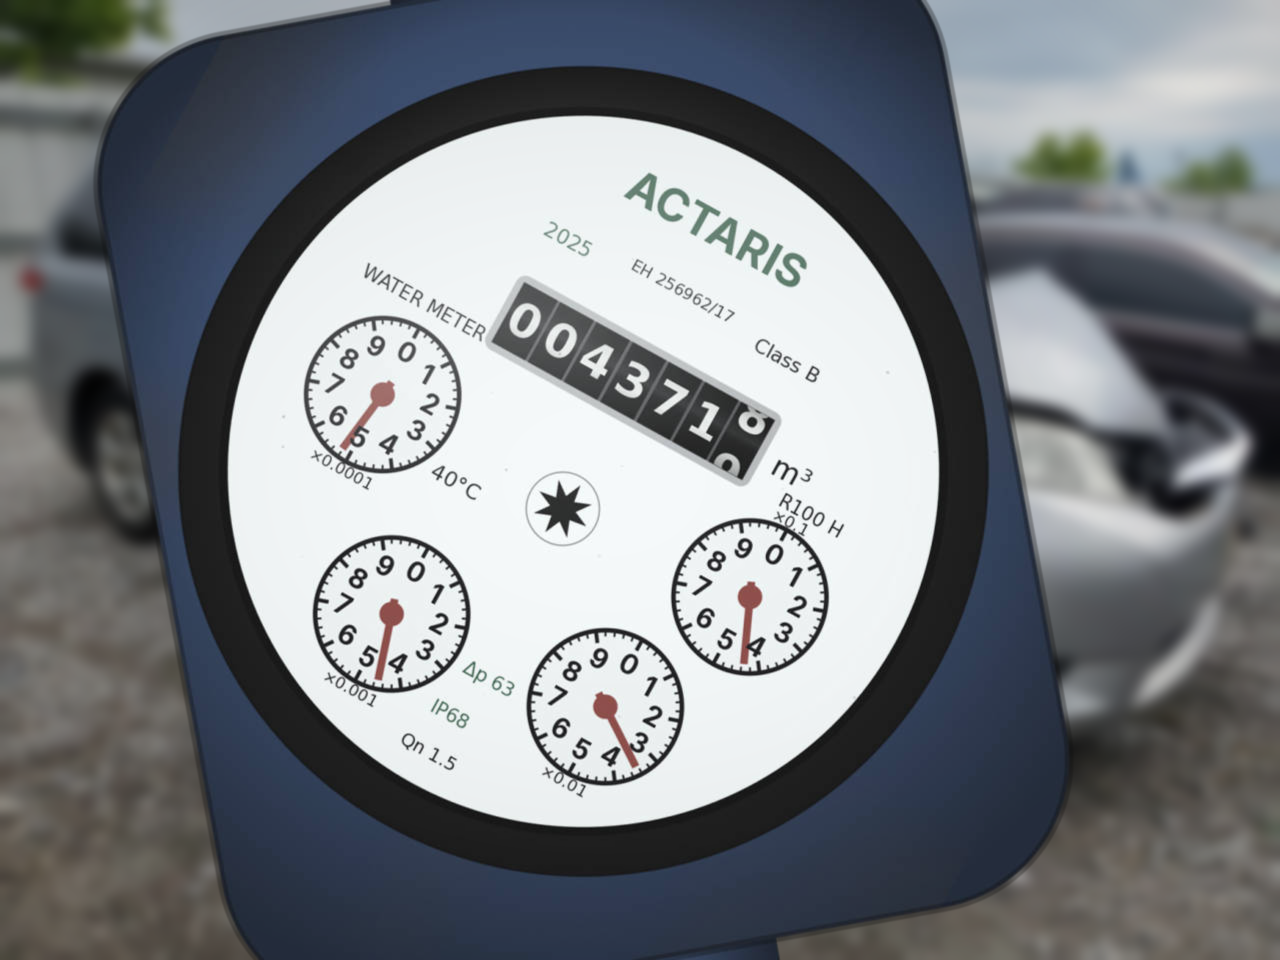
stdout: 43718.4345
